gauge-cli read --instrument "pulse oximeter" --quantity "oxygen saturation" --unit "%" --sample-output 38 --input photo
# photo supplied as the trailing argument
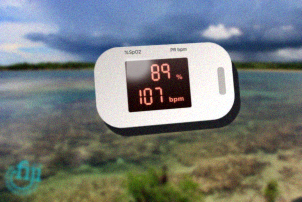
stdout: 89
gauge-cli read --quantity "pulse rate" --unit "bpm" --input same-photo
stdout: 107
